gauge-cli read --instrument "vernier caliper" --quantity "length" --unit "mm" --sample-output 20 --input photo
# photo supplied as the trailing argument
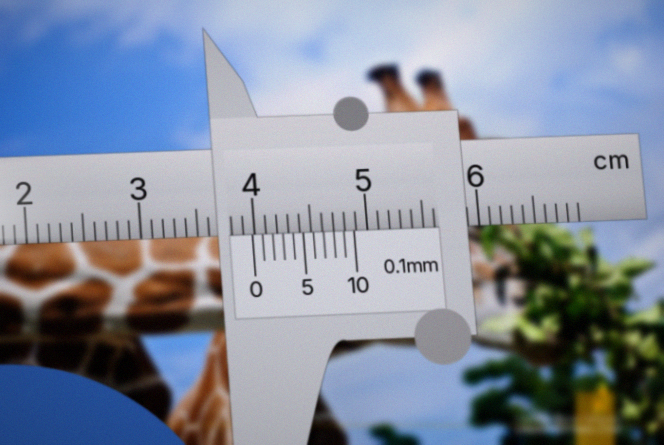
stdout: 39.8
